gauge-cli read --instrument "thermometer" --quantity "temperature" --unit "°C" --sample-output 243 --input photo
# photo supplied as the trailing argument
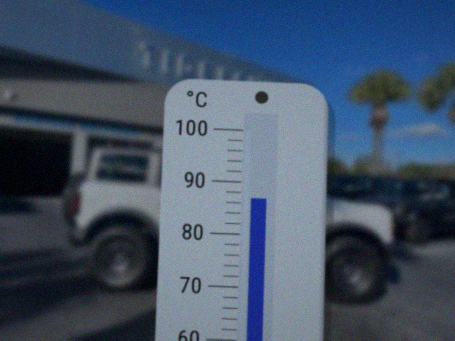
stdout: 87
